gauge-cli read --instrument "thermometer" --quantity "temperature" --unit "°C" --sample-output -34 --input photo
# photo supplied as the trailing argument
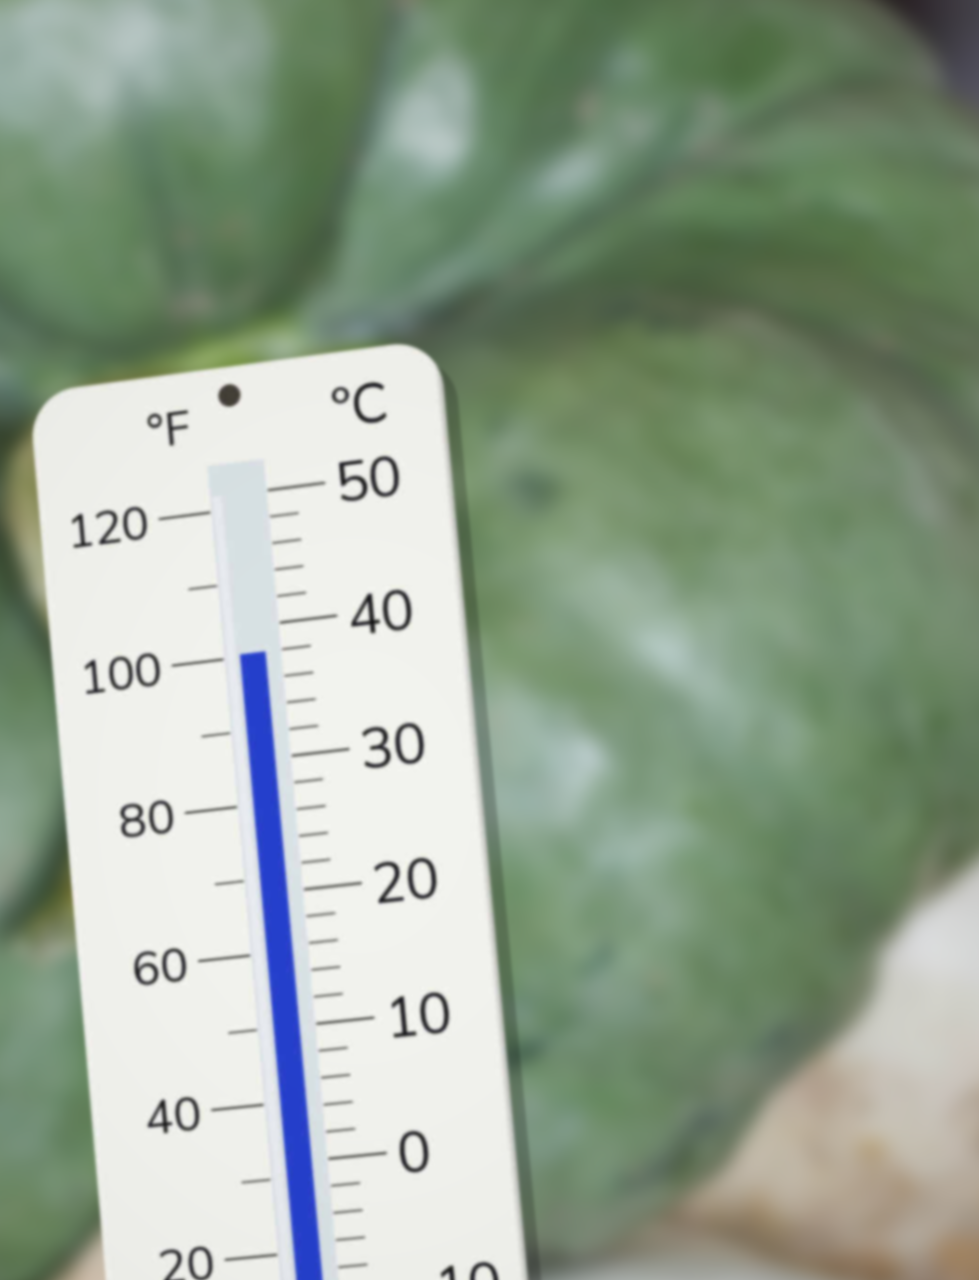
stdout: 38
